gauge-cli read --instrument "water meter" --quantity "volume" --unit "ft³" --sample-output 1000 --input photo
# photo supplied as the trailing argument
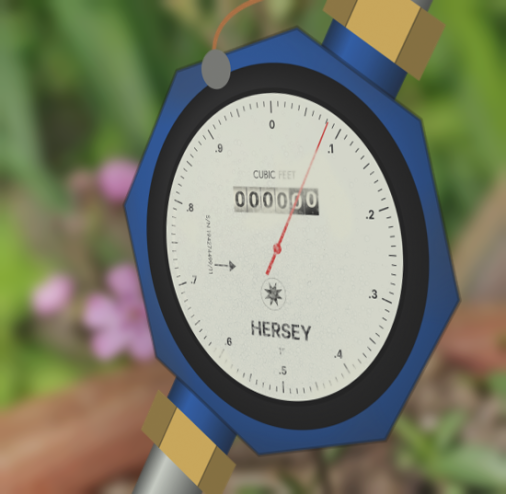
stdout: 0.08
